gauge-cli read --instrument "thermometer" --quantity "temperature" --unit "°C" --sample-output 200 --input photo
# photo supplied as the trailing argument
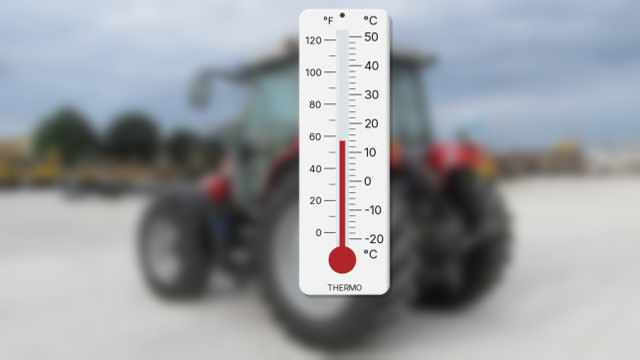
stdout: 14
